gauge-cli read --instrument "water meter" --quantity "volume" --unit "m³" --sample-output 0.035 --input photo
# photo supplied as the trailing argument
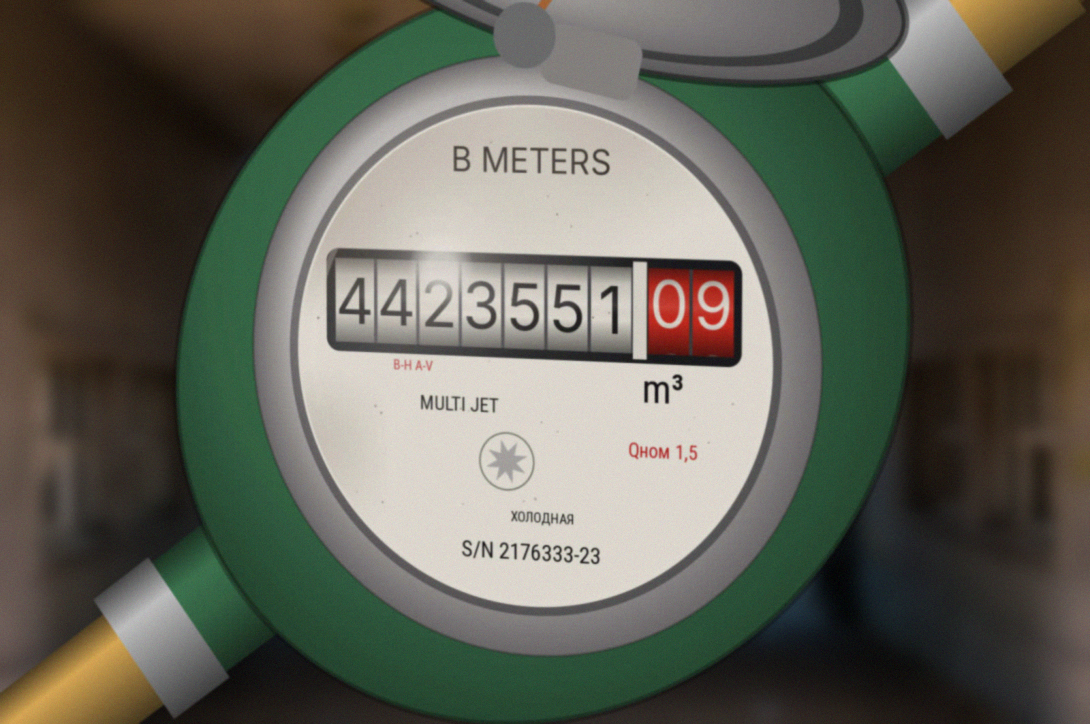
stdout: 4423551.09
